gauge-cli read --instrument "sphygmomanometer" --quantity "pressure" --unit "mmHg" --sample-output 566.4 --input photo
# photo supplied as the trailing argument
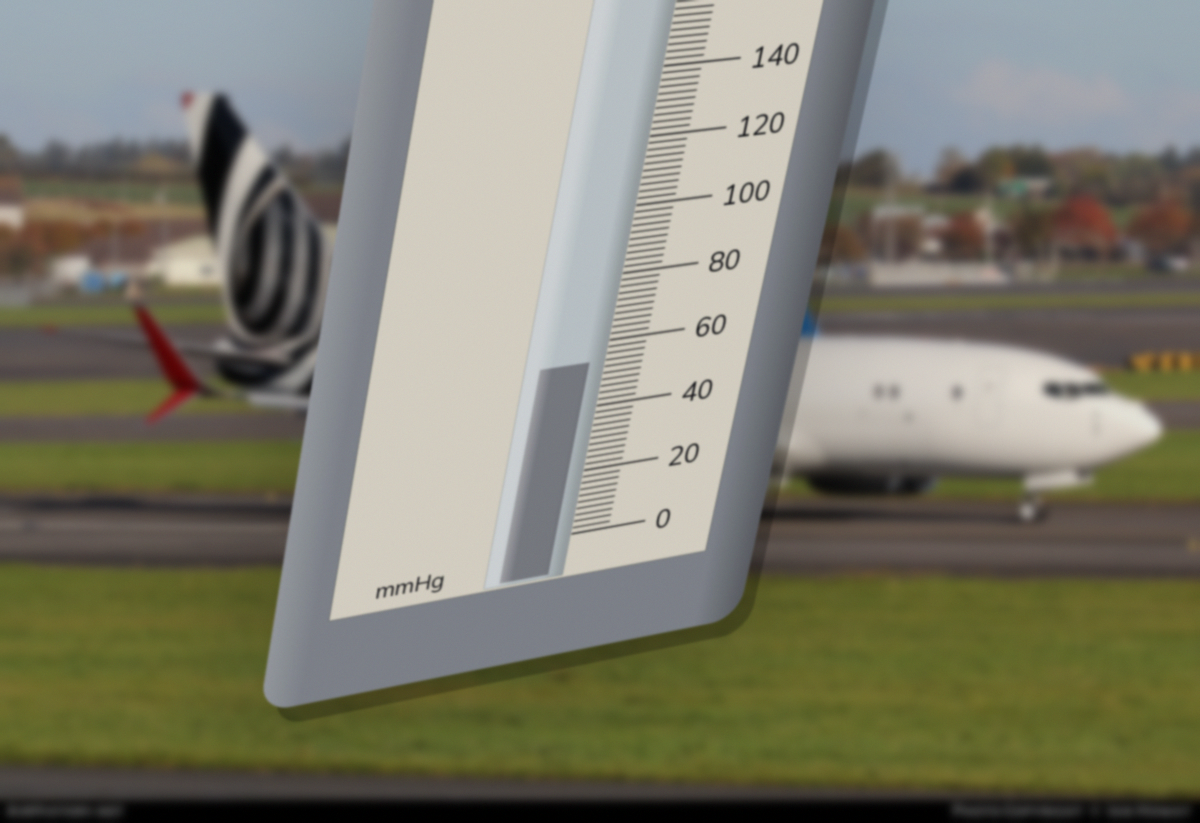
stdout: 54
